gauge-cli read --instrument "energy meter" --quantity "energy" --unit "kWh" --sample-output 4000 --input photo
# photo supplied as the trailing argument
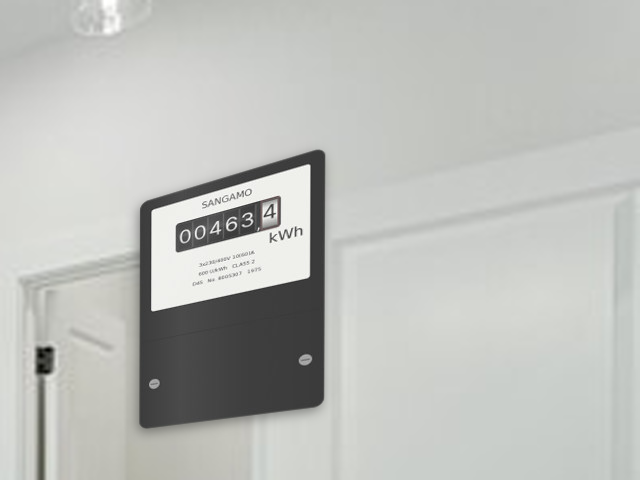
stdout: 463.4
